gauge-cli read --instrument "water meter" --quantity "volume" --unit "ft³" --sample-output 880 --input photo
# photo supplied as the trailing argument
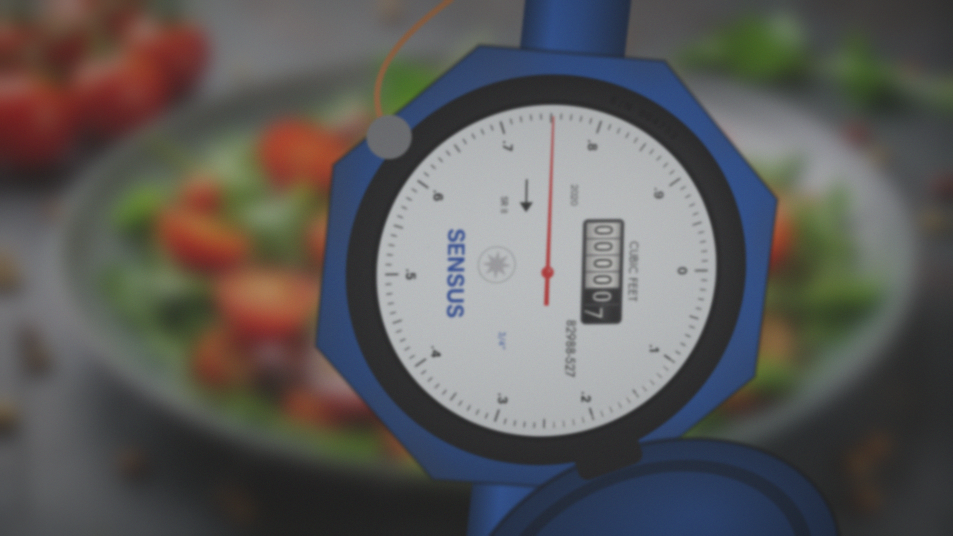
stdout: 6.75
